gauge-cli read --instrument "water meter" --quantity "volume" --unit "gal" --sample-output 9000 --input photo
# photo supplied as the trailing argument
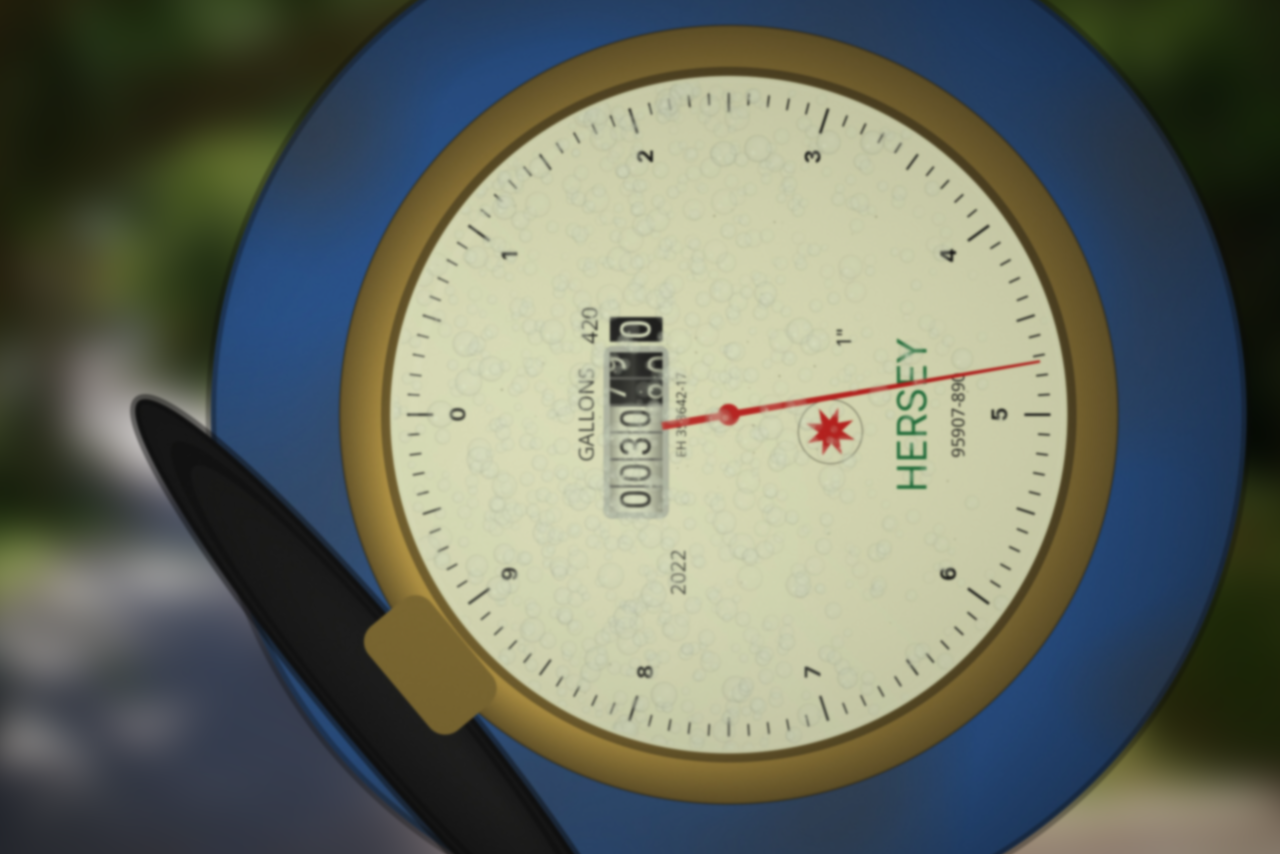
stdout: 30794.7
